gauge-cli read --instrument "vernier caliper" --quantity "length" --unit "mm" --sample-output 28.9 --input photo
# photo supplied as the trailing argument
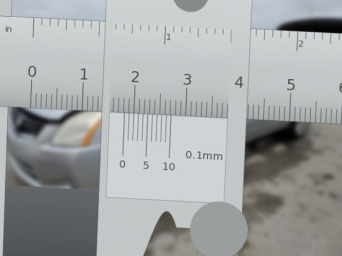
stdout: 18.2
